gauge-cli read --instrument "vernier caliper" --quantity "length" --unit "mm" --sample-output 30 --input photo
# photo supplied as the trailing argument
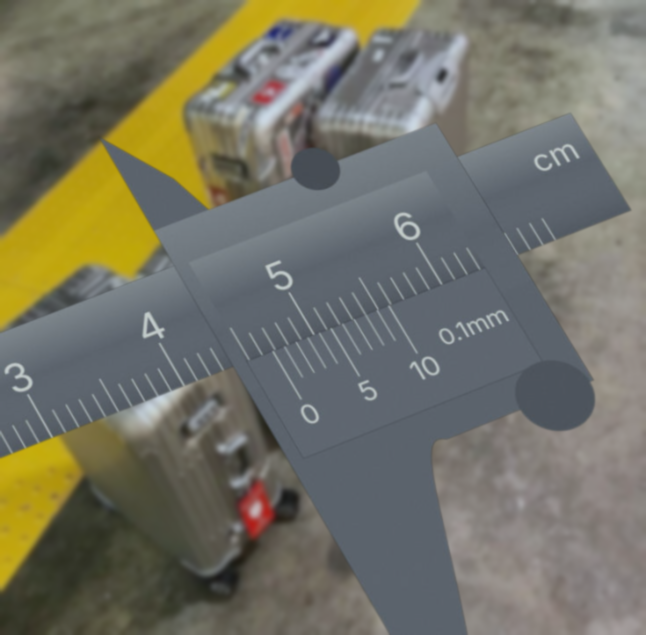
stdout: 46.8
